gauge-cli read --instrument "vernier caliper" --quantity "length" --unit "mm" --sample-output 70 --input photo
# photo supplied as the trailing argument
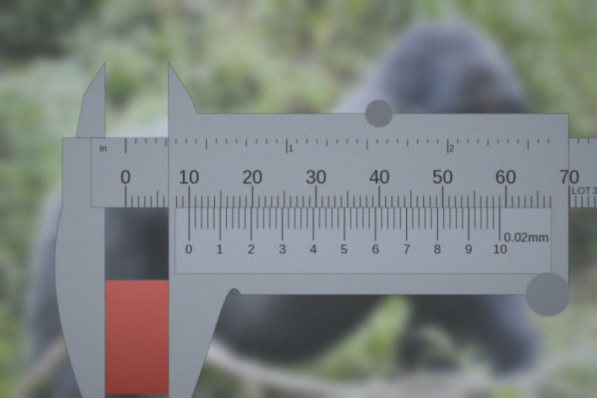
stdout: 10.0
